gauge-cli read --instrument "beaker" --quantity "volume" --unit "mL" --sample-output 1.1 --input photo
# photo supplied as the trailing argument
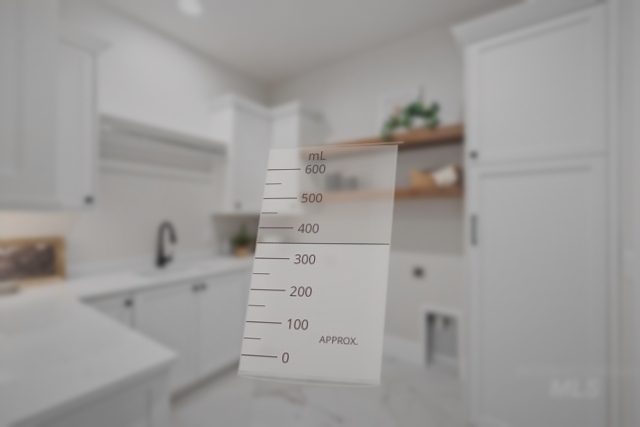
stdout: 350
